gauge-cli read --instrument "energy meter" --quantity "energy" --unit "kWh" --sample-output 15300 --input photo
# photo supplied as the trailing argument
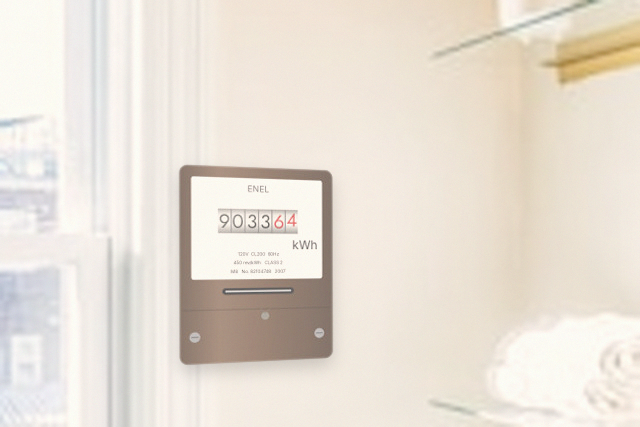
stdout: 9033.64
